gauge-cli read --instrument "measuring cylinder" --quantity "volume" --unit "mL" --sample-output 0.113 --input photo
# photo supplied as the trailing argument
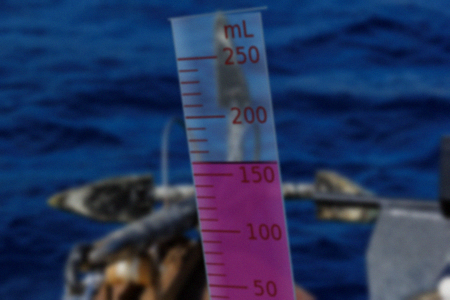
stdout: 160
